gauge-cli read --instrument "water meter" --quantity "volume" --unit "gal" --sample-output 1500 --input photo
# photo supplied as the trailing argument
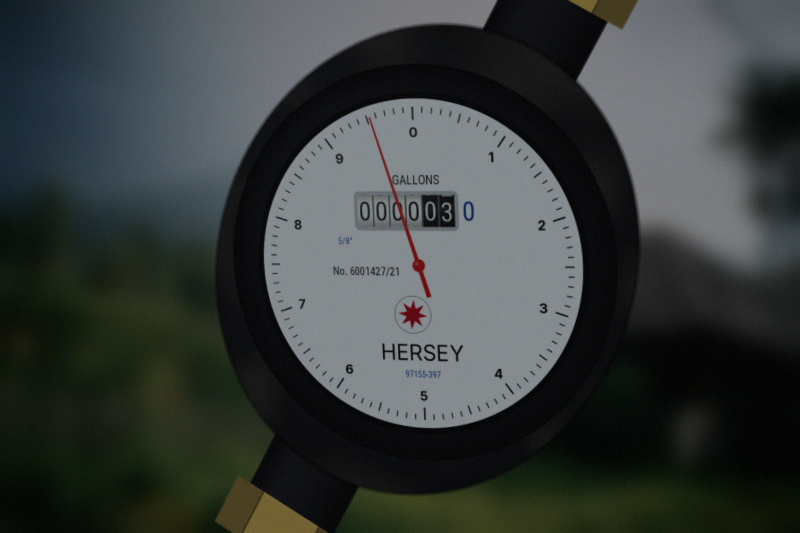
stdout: 29.5
